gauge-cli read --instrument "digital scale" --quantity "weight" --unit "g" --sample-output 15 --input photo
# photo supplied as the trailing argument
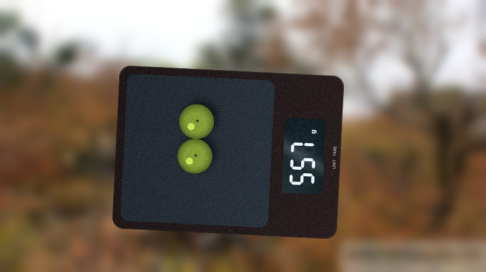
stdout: 557
